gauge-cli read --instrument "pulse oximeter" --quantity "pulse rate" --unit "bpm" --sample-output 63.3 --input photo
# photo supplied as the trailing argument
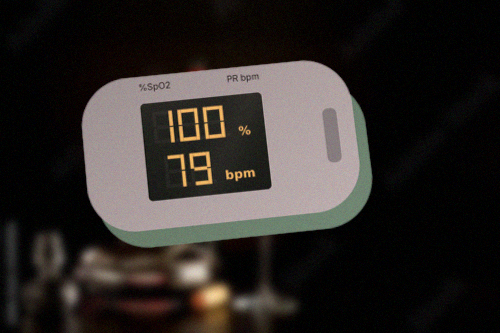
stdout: 79
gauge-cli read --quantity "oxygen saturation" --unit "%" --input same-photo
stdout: 100
